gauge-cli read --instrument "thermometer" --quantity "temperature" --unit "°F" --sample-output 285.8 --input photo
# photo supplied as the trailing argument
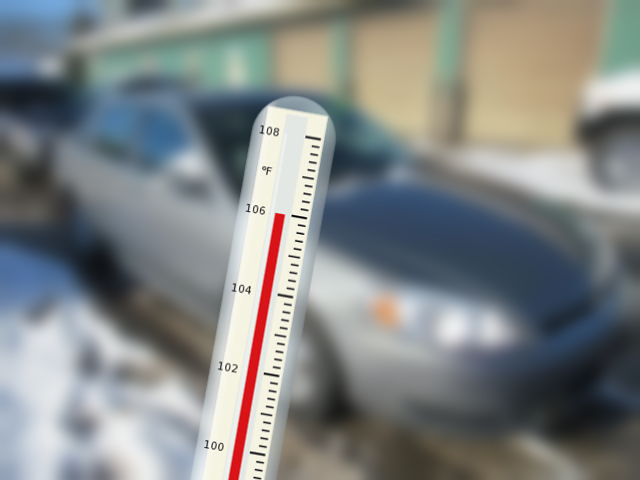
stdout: 106
